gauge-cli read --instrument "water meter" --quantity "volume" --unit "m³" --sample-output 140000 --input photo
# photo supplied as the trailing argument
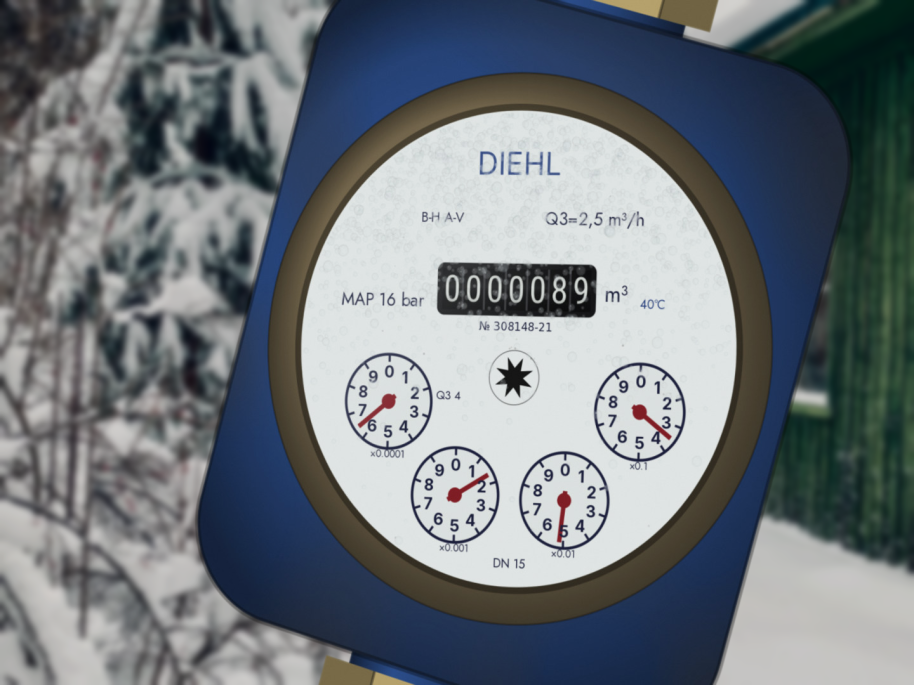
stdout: 89.3516
